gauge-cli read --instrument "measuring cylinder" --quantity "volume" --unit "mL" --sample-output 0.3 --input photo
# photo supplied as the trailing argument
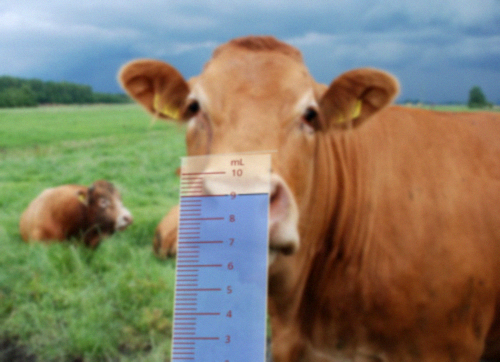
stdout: 9
